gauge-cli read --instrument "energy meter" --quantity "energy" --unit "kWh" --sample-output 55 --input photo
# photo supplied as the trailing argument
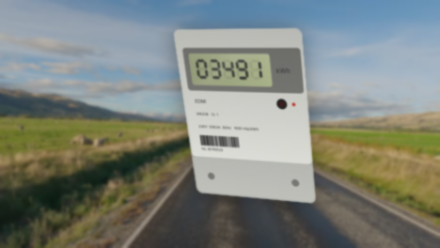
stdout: 3491
